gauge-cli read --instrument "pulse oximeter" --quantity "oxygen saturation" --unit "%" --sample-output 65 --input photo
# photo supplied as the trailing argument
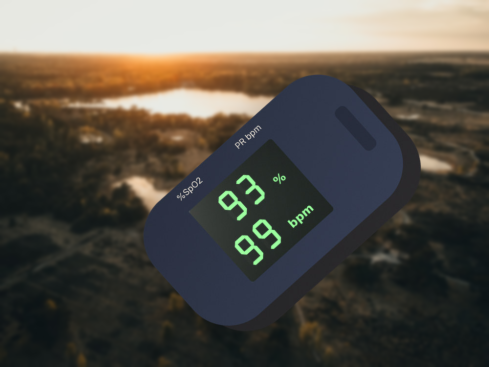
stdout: 93
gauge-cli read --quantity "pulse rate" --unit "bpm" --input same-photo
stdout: 99
